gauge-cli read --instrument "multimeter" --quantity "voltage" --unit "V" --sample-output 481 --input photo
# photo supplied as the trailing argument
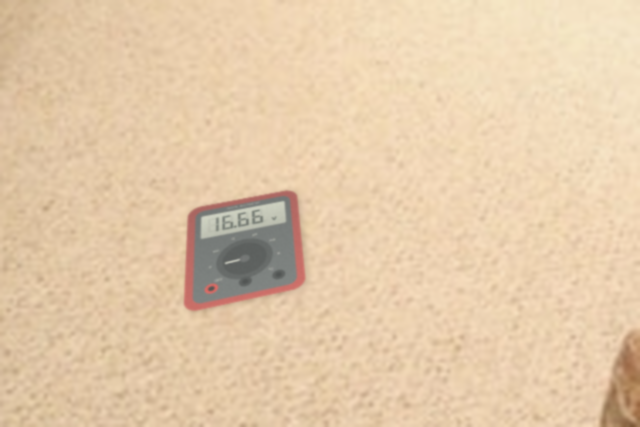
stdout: 16.66
